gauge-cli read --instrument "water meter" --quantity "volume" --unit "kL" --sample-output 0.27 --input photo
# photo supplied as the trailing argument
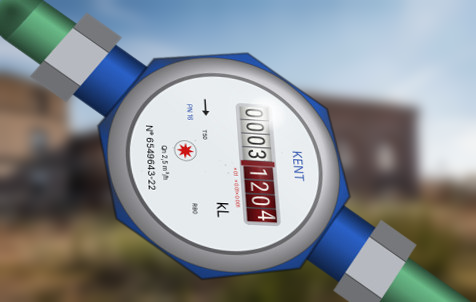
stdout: 3.1204
